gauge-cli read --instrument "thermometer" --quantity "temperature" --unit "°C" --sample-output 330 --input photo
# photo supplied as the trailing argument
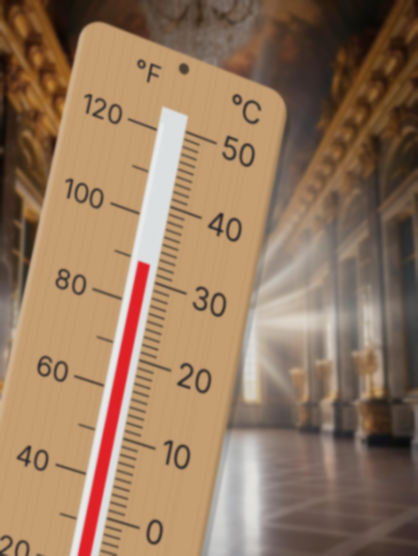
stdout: 32
